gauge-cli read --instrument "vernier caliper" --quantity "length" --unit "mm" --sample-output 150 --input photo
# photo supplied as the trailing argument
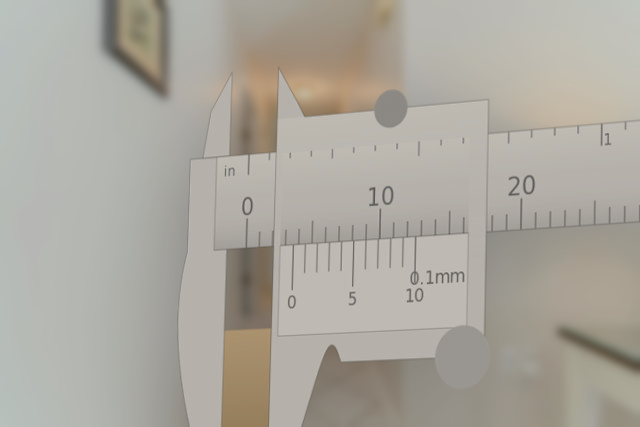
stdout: 3.6
